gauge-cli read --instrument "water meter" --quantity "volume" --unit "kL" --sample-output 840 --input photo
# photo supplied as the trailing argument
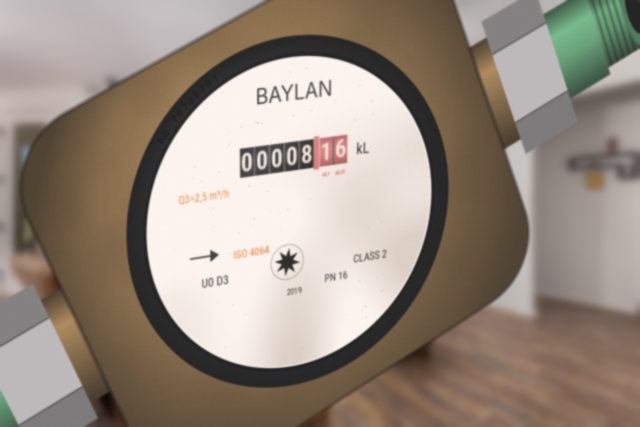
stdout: 8.16
